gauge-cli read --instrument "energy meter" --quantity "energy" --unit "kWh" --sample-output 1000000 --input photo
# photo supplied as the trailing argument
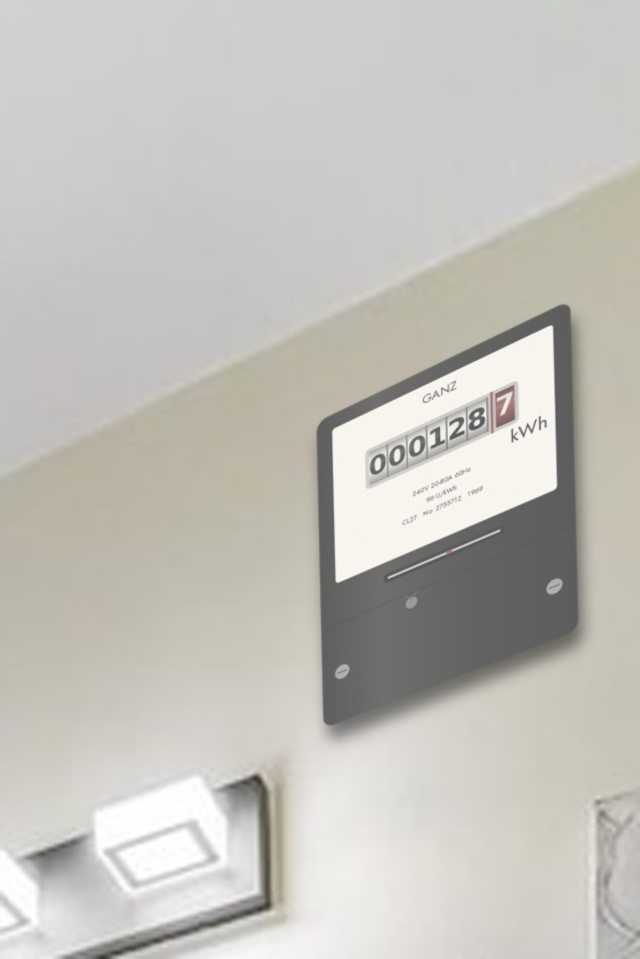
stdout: 128.7
